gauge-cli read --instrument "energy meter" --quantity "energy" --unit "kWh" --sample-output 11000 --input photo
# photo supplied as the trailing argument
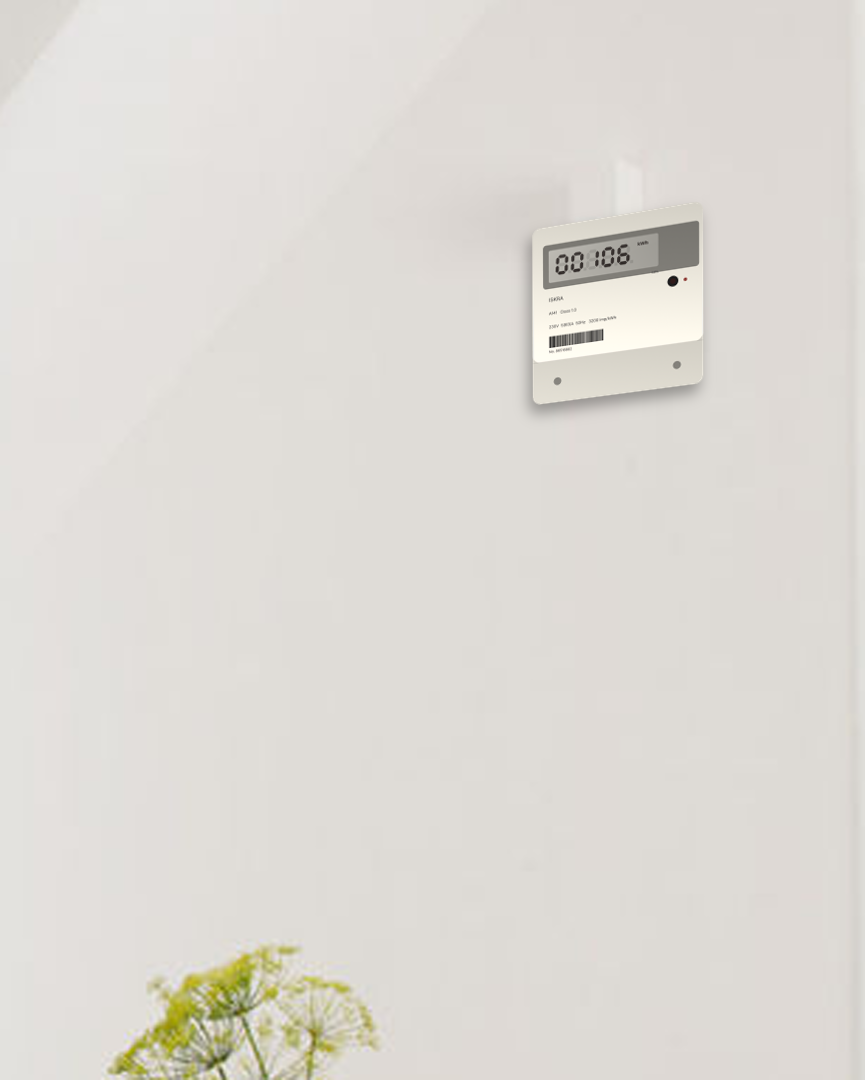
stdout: 106
